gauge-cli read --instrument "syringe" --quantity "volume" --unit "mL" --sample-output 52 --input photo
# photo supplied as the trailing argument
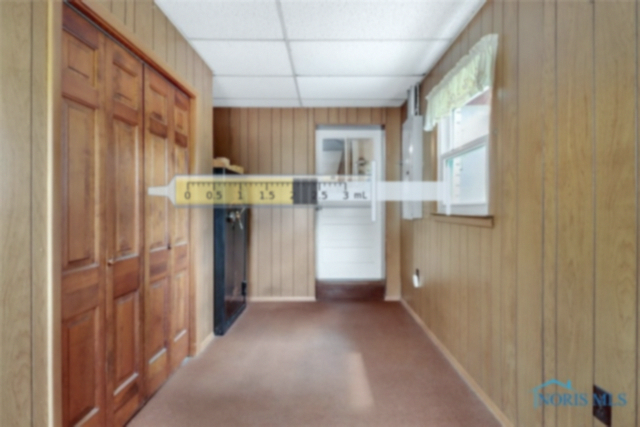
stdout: 2
